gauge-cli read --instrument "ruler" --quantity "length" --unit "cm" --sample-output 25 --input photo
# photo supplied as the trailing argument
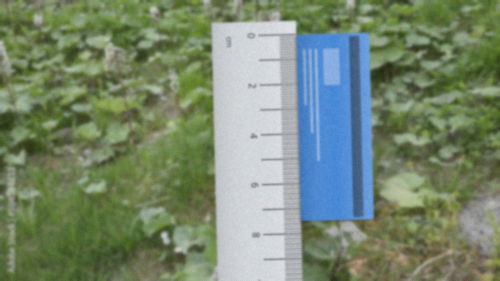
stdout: 7.5
